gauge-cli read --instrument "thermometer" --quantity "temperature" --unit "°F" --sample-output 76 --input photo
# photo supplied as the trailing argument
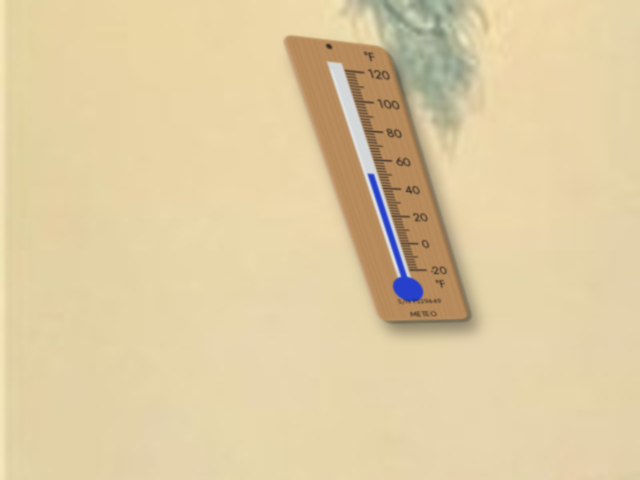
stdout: 50
